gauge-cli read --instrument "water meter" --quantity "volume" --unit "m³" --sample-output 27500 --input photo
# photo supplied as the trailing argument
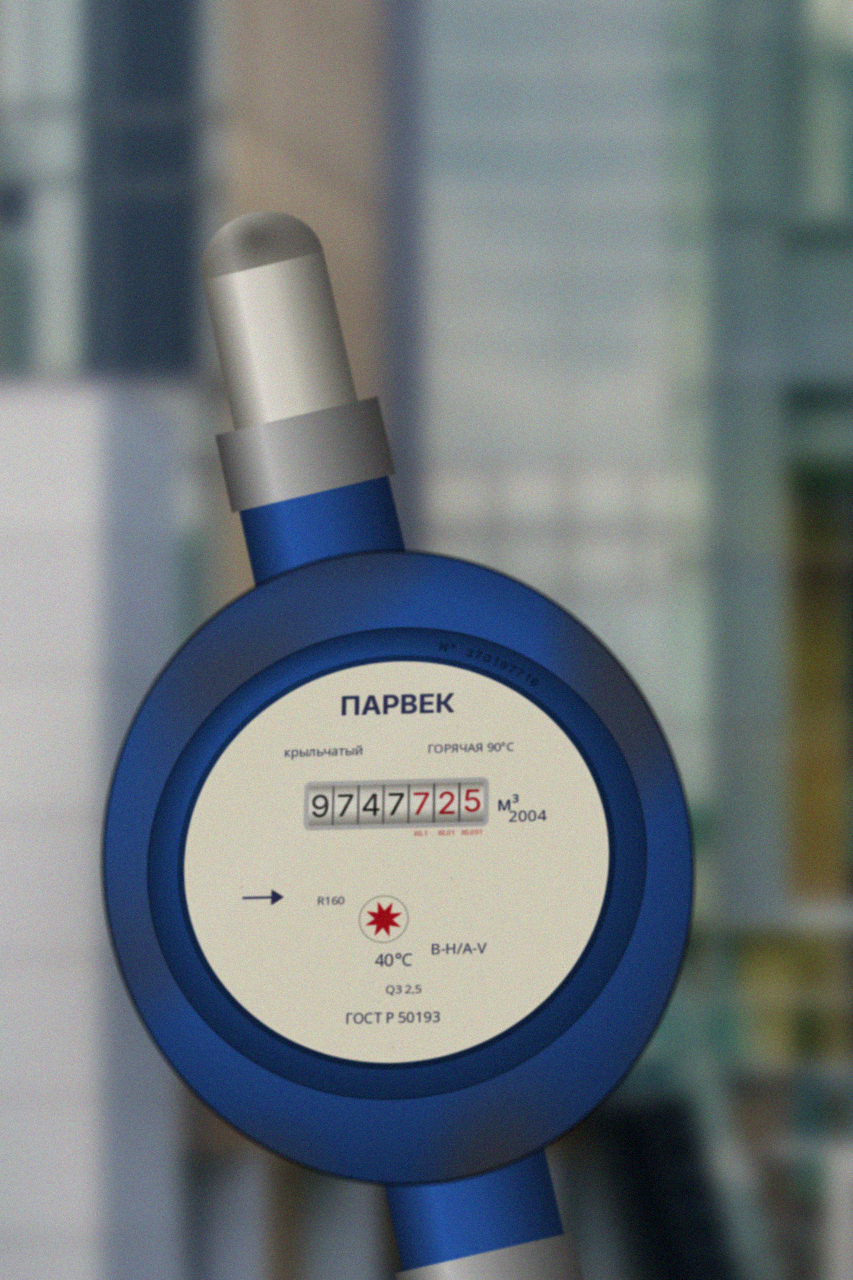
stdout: 9747.725
